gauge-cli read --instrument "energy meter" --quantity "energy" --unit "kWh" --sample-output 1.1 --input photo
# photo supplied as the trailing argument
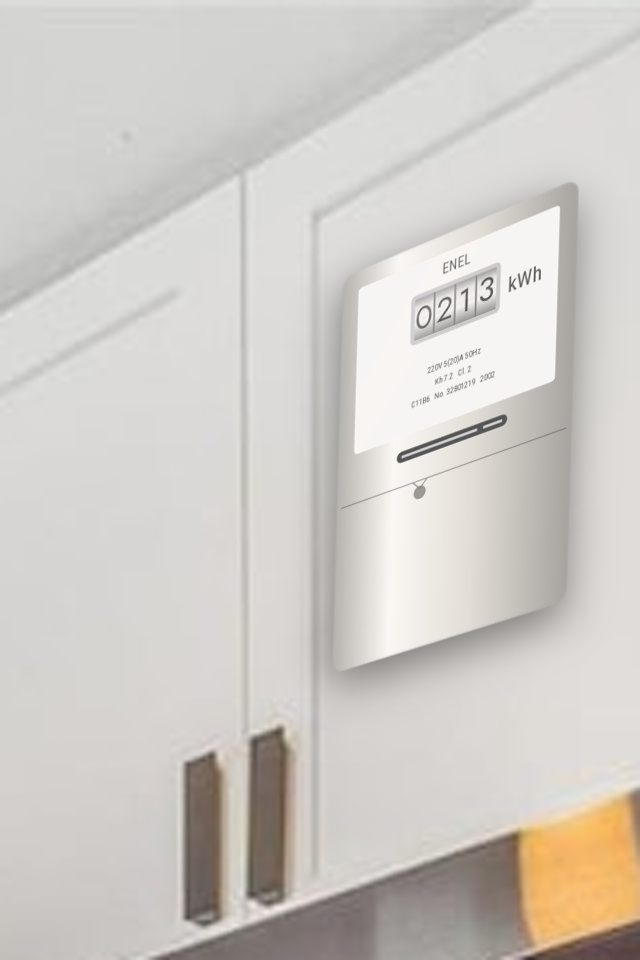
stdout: 213
